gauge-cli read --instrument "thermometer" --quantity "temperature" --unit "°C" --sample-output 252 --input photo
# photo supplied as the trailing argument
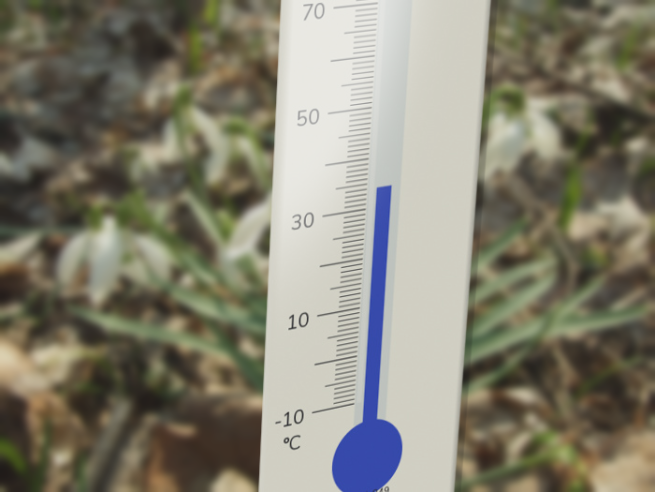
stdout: 34
